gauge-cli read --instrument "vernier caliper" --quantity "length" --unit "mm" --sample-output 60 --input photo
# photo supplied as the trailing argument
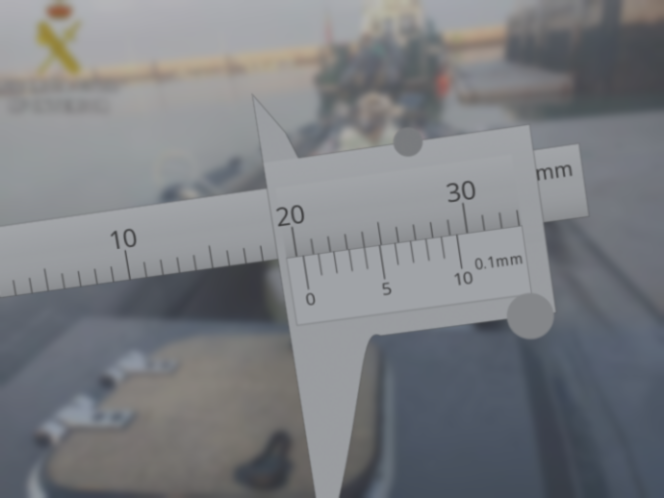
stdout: 20.4
